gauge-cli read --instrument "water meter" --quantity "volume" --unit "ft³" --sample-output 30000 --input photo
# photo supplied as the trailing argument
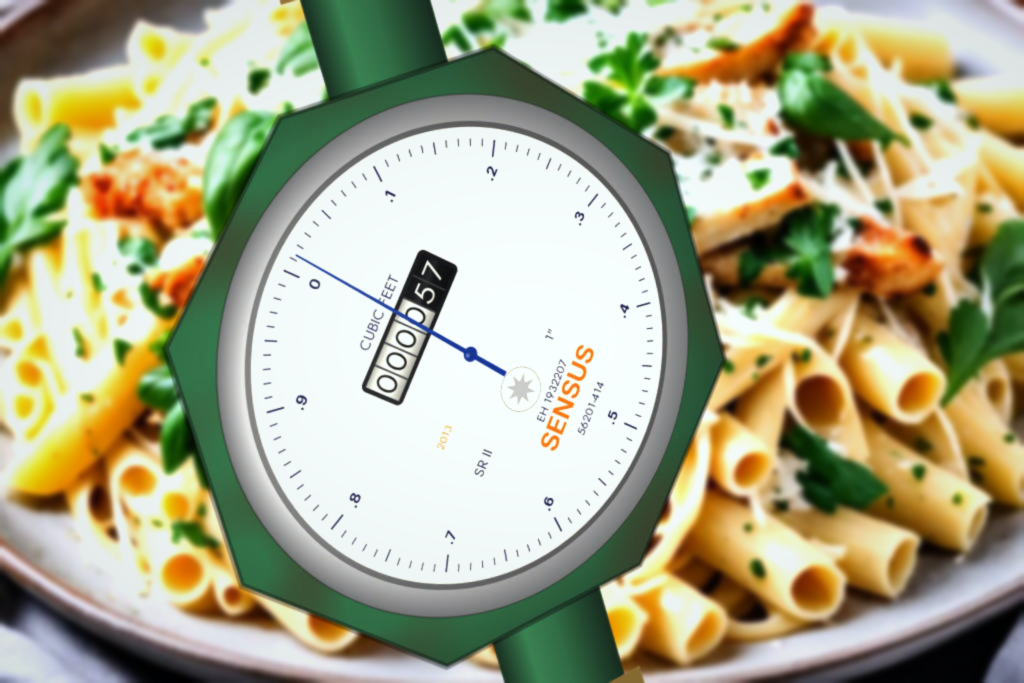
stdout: 57.01
